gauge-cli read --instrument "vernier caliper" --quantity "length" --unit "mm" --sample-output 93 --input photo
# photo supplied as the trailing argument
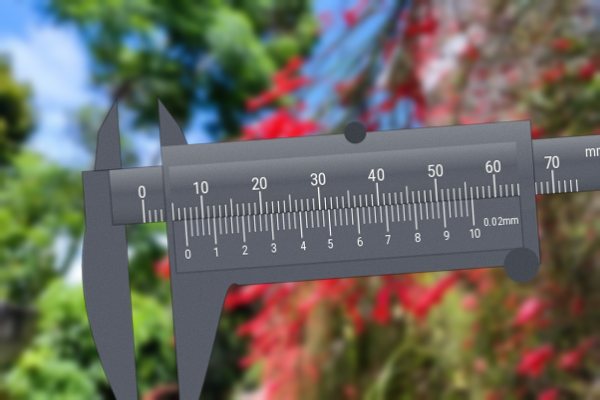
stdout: 7.0
